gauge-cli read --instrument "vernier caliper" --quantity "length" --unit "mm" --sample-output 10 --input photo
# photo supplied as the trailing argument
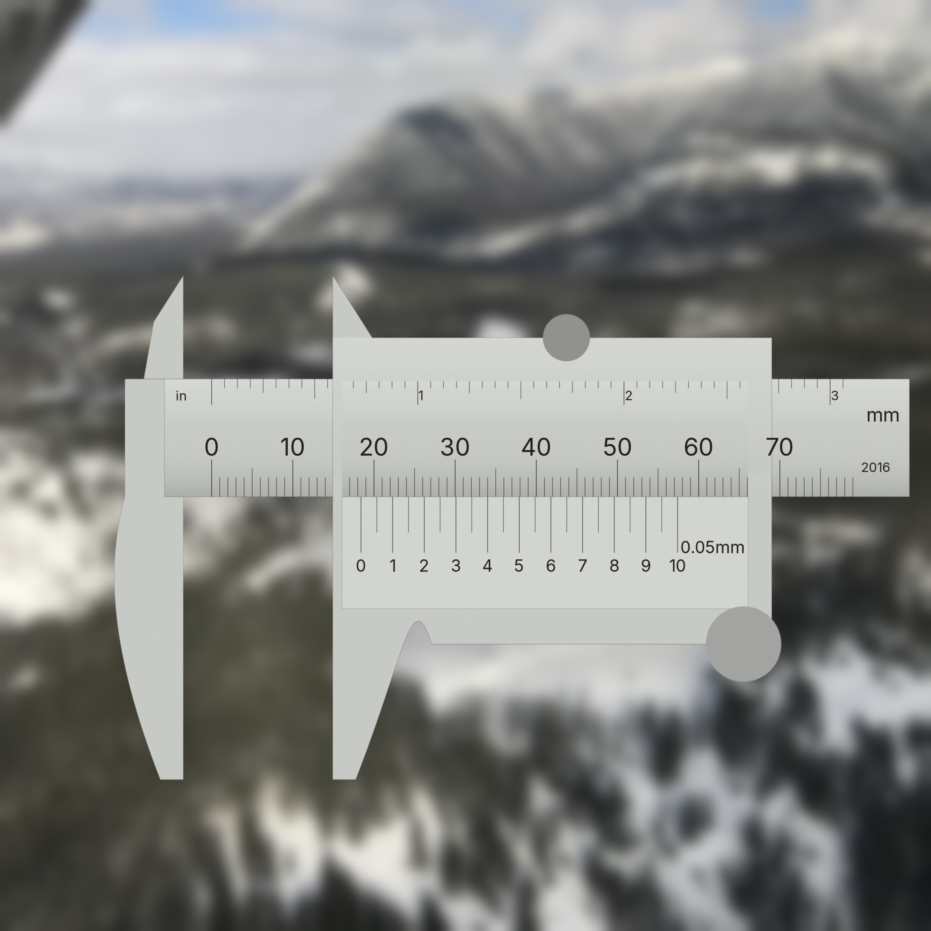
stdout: 18.4
